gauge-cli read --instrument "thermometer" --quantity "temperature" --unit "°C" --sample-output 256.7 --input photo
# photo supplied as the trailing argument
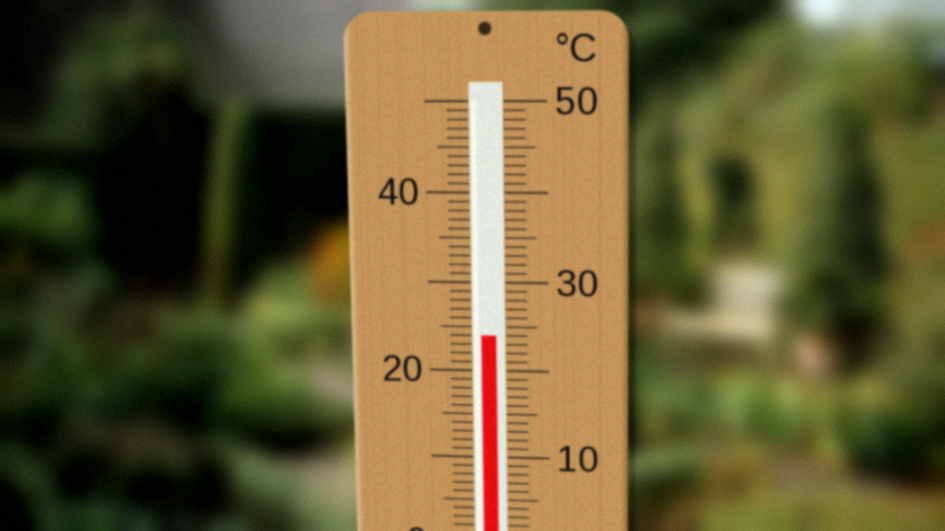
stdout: 24
